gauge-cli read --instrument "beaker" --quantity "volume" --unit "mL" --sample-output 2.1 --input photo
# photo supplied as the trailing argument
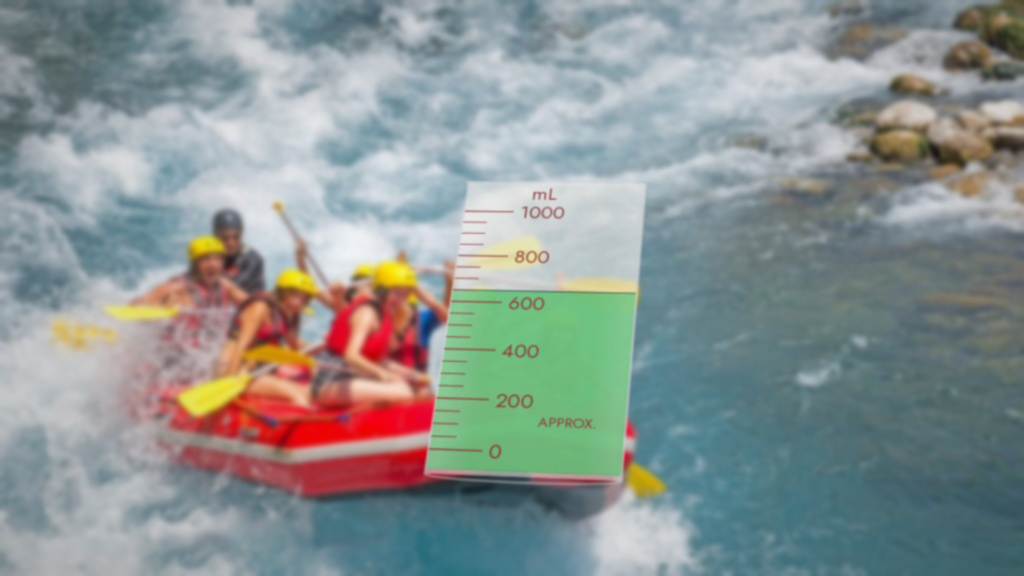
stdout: 650
